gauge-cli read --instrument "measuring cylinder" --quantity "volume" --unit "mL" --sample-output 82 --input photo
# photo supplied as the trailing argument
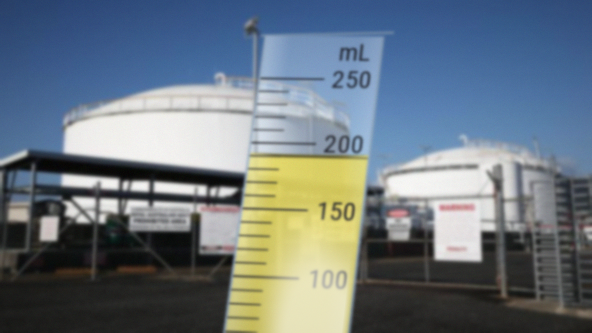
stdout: 190
